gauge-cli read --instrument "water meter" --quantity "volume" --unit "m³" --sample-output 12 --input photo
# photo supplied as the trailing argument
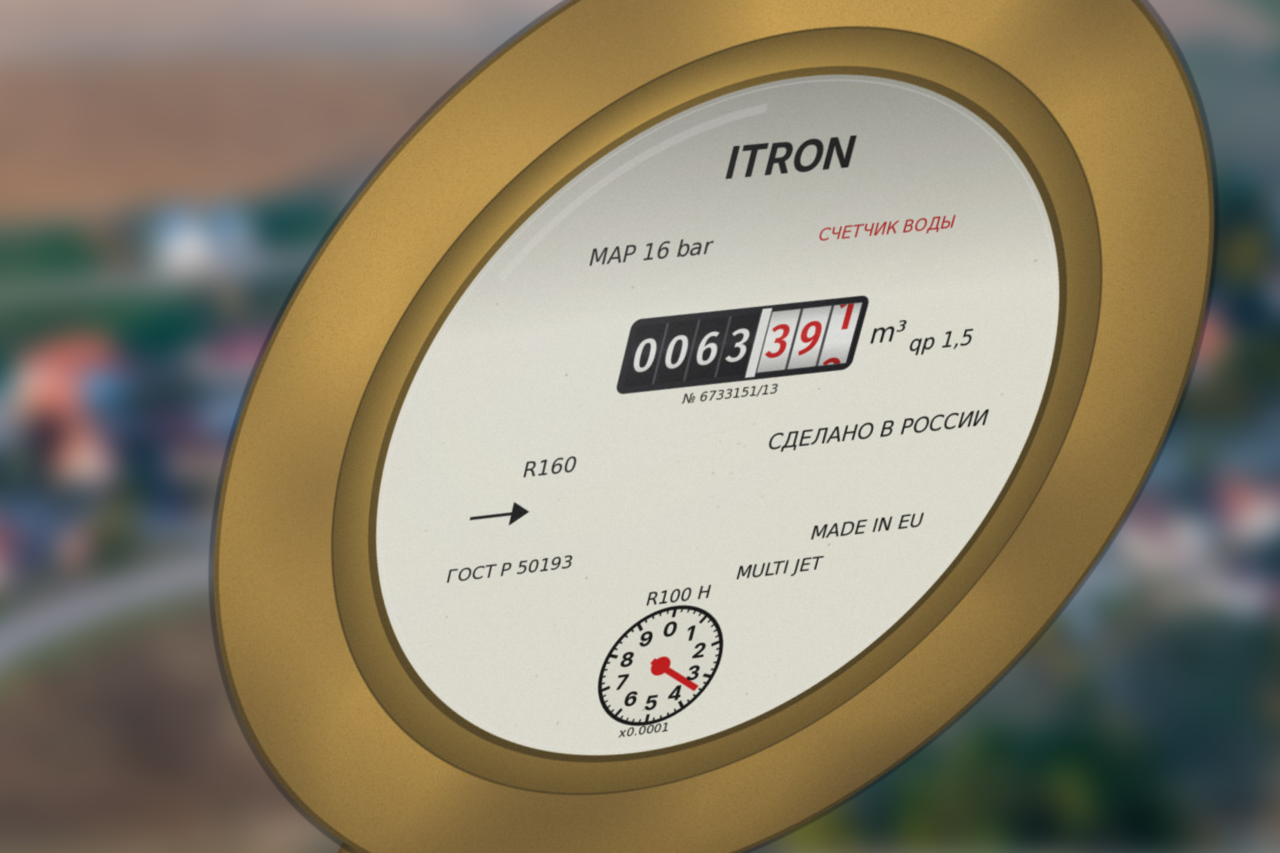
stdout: 63.3913
